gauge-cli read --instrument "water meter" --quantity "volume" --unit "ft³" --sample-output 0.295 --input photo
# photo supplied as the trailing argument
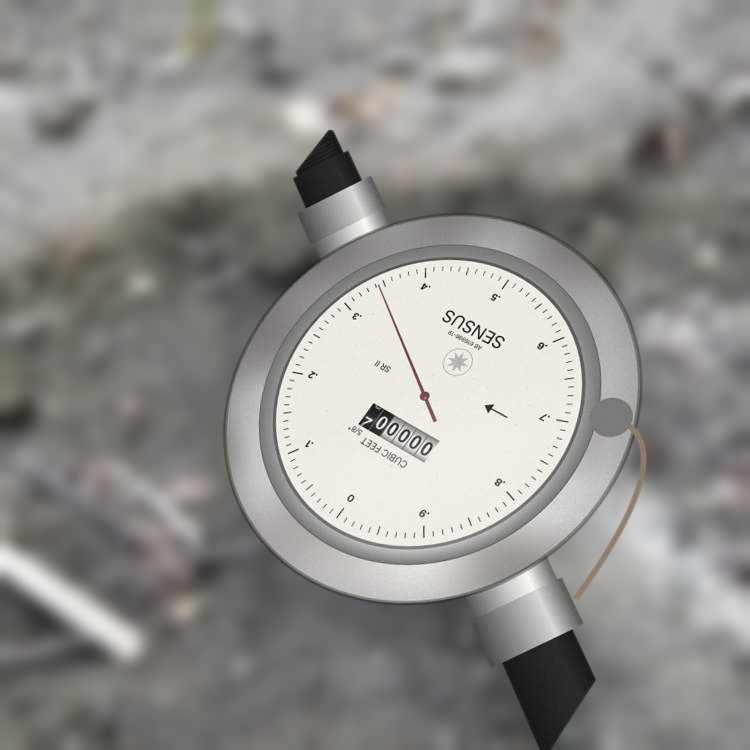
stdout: 2.34
